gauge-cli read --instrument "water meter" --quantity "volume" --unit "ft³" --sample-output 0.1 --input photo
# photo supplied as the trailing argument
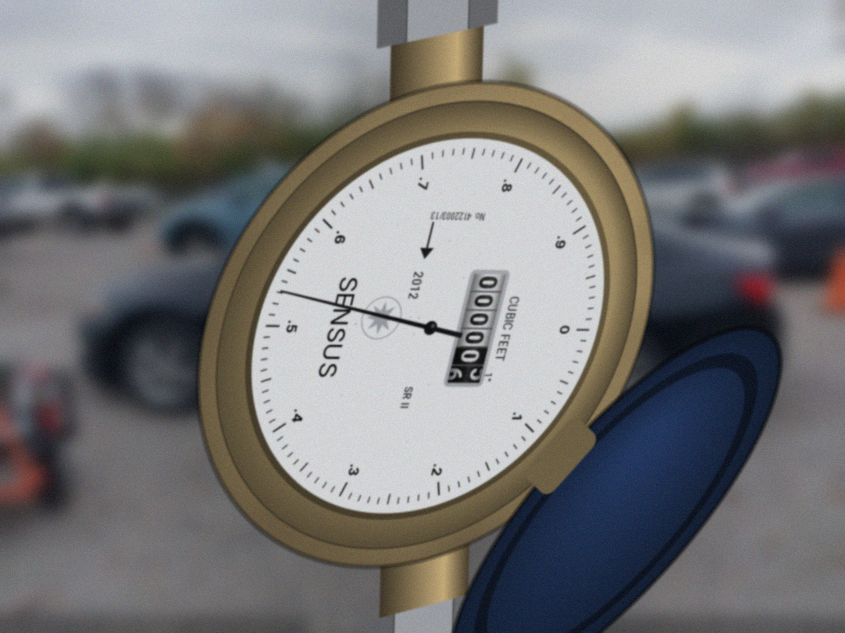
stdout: 5.53
